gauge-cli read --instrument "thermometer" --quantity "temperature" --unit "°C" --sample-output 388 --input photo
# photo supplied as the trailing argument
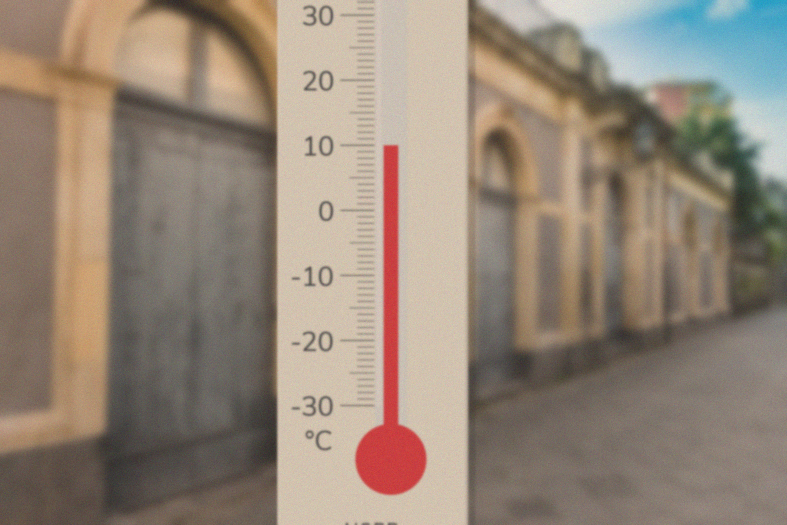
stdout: 10
